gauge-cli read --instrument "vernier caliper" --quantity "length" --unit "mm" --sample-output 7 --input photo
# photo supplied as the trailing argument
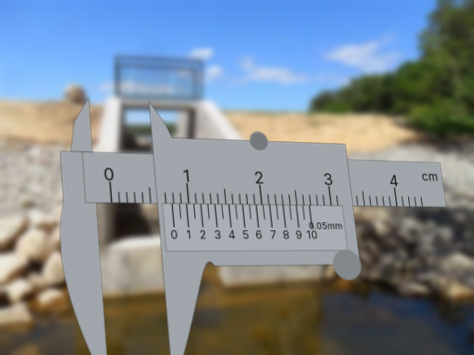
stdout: 7.8
